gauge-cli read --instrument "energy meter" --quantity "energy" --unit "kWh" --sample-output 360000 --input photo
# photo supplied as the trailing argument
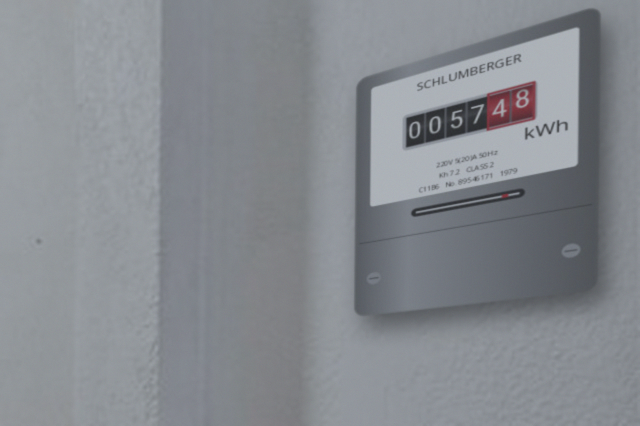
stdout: 57.48
